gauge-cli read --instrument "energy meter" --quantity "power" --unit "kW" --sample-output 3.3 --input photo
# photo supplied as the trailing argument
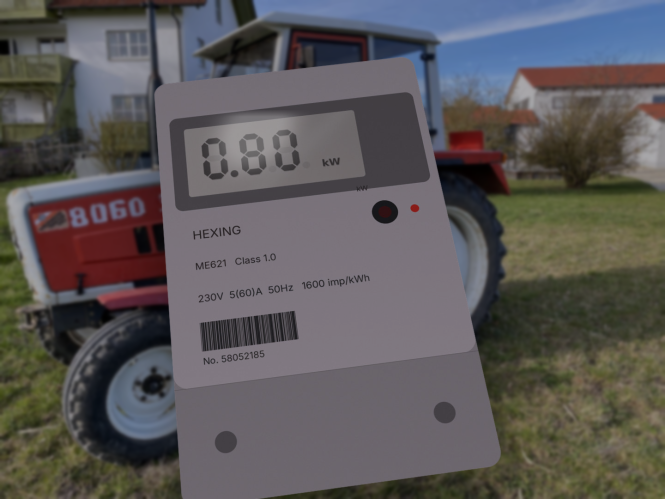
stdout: 0.80
